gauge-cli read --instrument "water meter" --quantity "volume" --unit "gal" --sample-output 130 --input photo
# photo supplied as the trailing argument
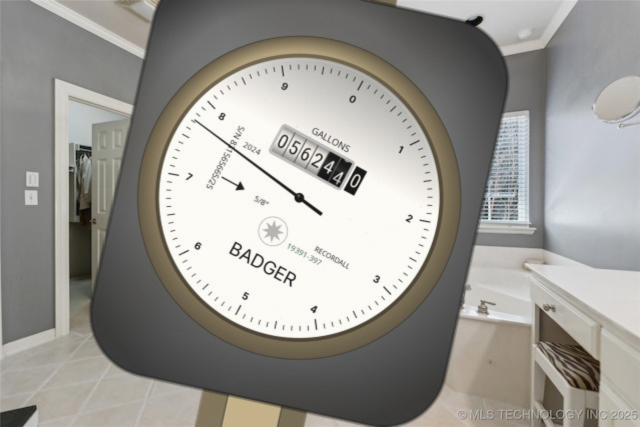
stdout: 562437.7
